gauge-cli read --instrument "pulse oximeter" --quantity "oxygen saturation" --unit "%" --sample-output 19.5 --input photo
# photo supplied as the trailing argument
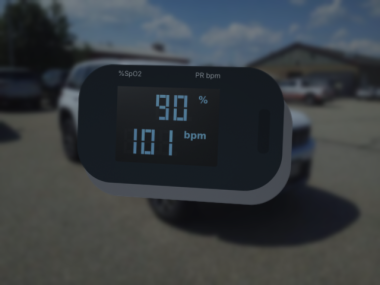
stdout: 90
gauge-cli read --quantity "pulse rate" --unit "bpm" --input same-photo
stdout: 101
